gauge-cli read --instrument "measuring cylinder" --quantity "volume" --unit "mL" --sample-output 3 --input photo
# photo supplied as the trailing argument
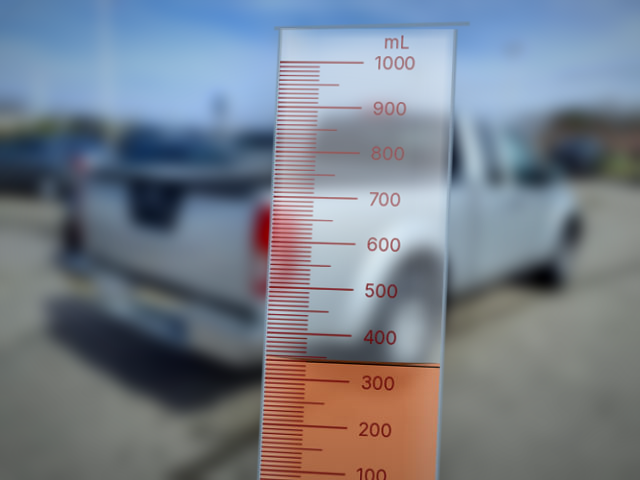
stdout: 340
